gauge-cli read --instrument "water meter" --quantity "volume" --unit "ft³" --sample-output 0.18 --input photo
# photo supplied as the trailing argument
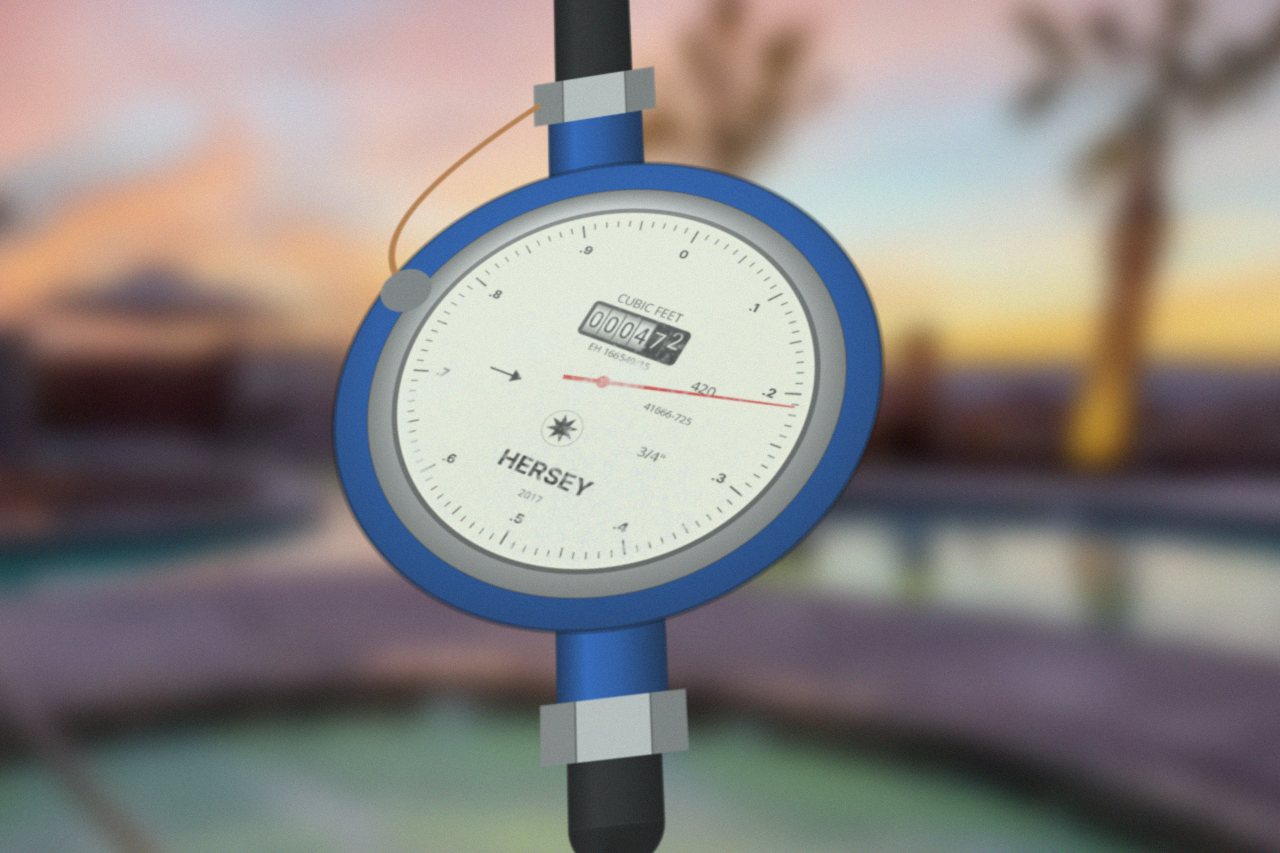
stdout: 472.21
